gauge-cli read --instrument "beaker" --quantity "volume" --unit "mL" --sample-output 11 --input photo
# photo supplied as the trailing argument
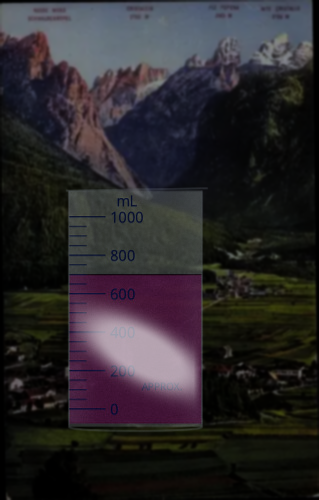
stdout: 700
